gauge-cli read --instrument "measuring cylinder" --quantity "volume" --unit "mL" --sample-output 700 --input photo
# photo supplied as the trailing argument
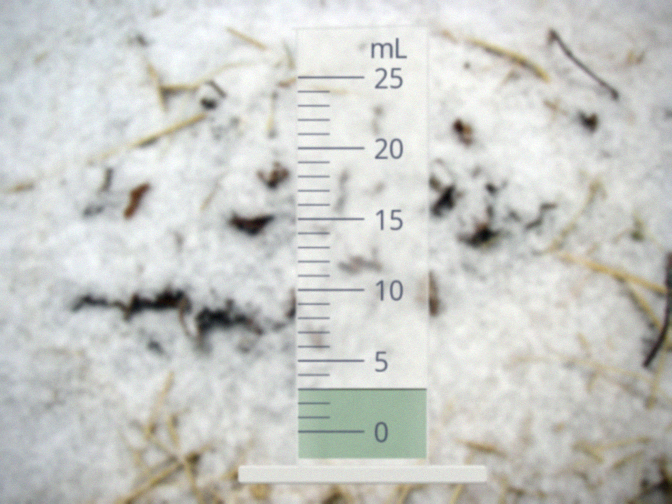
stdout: 3
